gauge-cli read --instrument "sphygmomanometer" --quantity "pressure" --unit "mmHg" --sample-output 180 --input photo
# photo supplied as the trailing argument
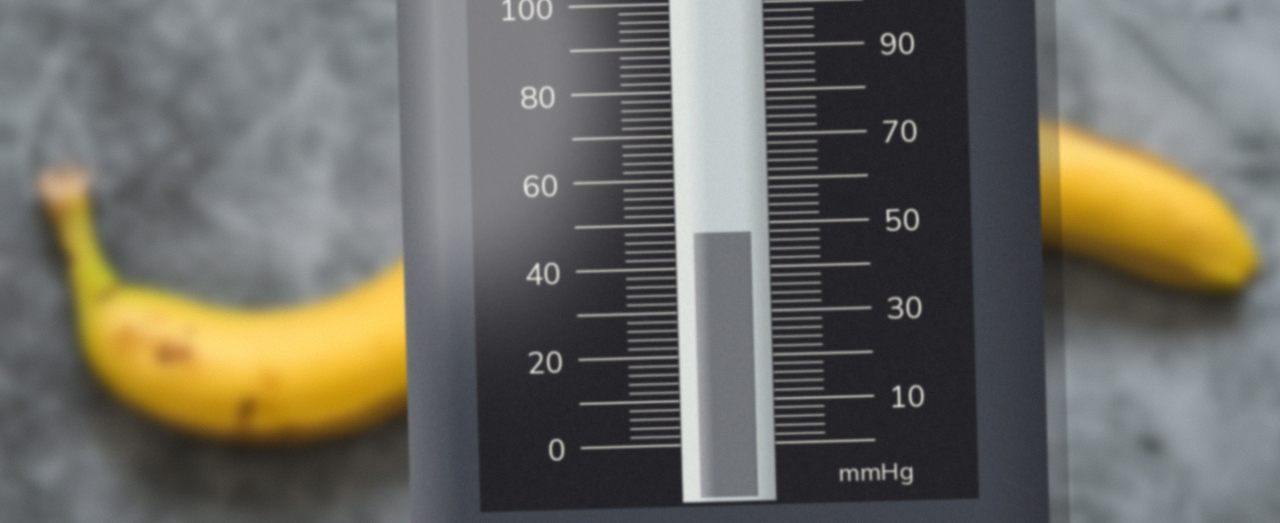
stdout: 48
